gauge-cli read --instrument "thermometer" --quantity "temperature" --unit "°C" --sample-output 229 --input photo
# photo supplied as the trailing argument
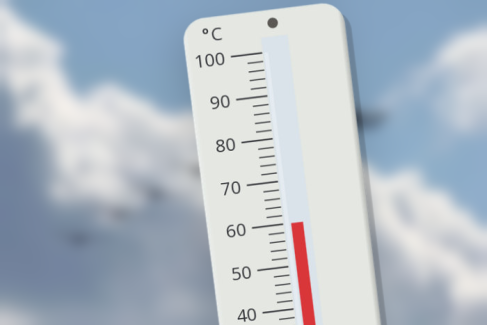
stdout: 60
